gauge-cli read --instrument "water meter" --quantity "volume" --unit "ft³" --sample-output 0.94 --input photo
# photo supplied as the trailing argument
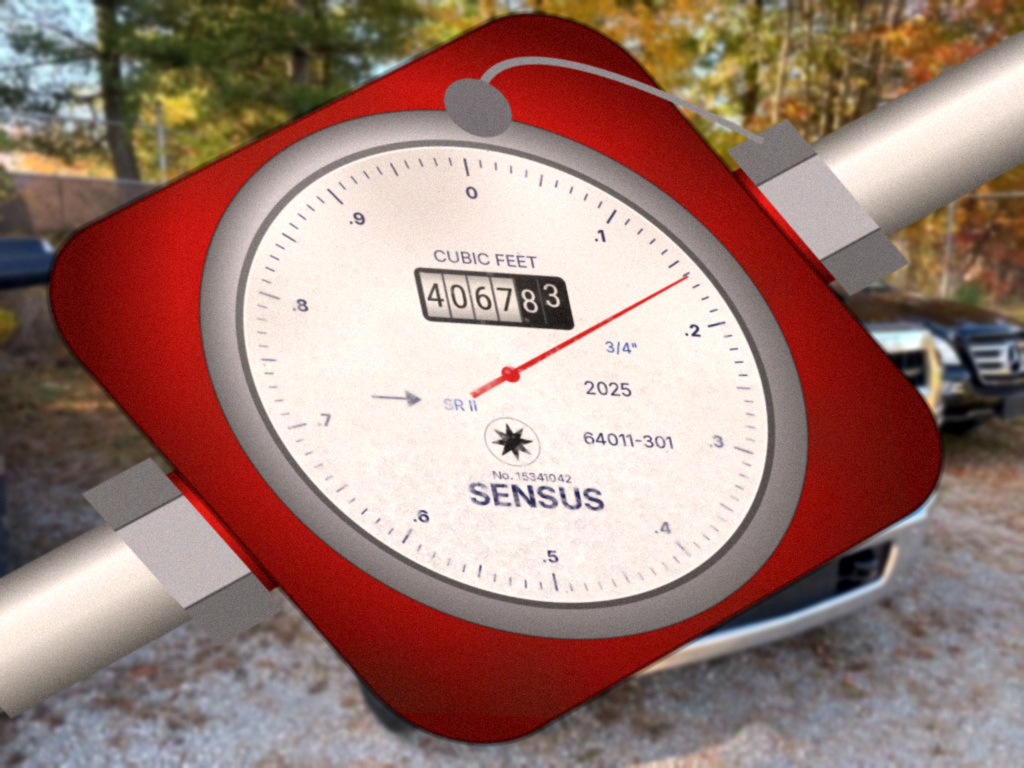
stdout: 406783.16
